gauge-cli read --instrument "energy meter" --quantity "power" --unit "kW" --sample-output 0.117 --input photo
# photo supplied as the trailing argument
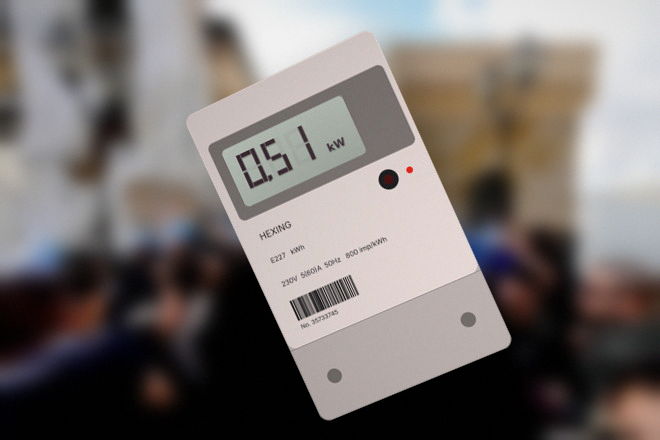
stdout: 0.51
